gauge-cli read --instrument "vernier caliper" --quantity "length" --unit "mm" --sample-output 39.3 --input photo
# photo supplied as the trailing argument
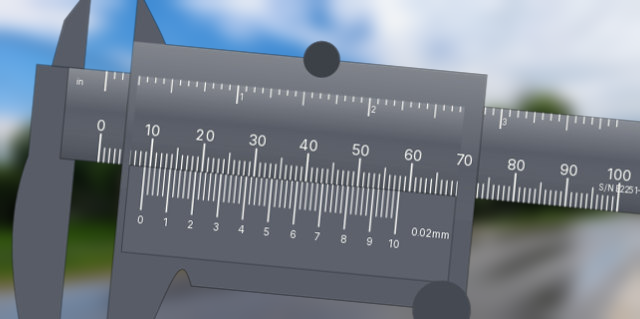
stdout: 9.0
